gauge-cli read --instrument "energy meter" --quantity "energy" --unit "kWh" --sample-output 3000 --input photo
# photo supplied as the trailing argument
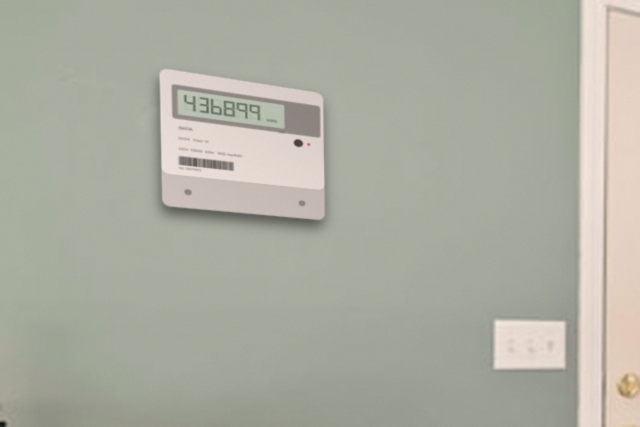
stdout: 436899
